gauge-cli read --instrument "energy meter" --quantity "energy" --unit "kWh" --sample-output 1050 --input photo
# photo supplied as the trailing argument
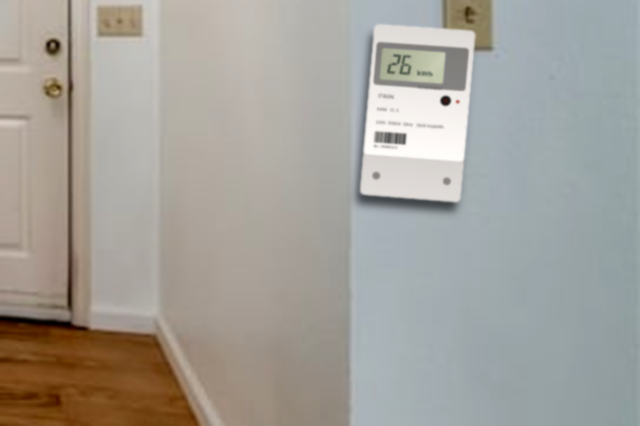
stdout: 26
